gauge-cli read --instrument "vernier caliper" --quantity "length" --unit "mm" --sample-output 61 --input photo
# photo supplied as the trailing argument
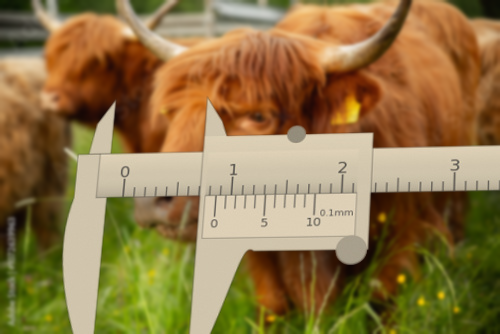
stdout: 8.6
